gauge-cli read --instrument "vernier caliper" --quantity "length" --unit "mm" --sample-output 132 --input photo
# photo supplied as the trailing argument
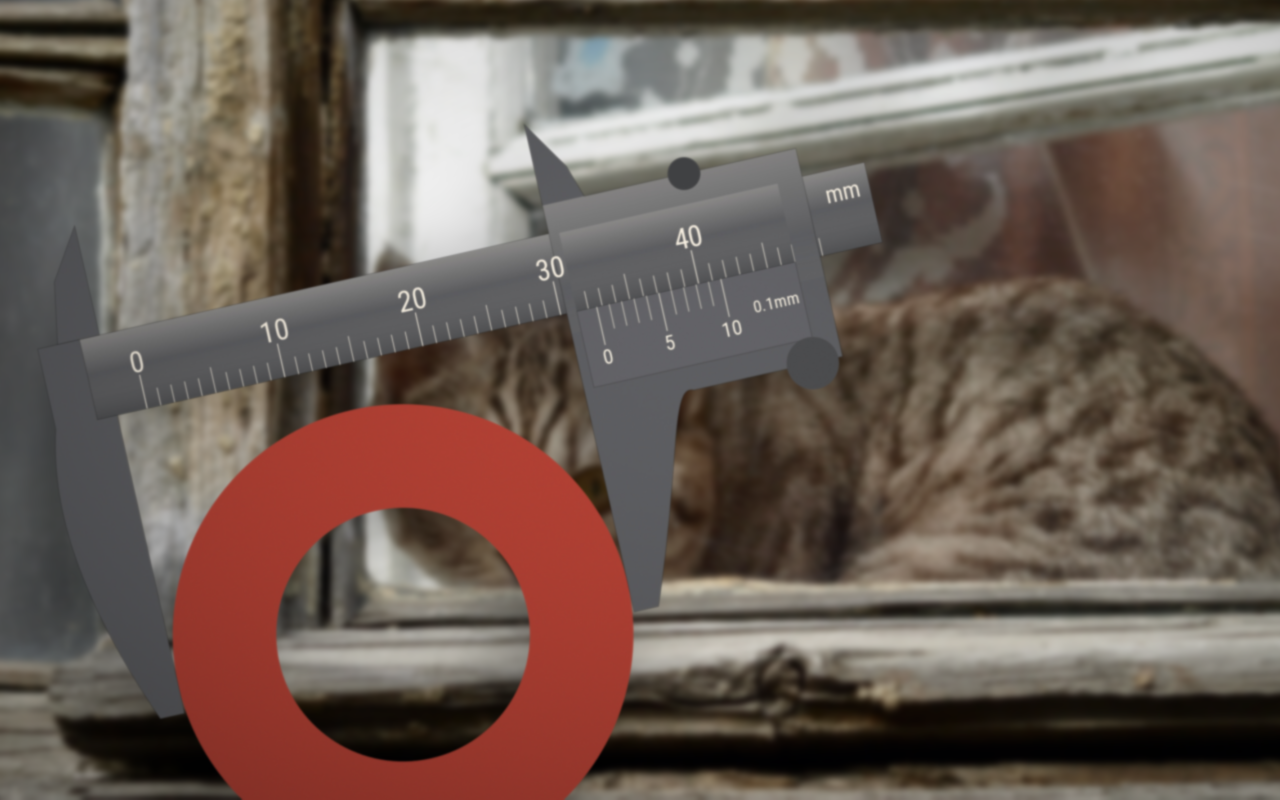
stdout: 32.6
